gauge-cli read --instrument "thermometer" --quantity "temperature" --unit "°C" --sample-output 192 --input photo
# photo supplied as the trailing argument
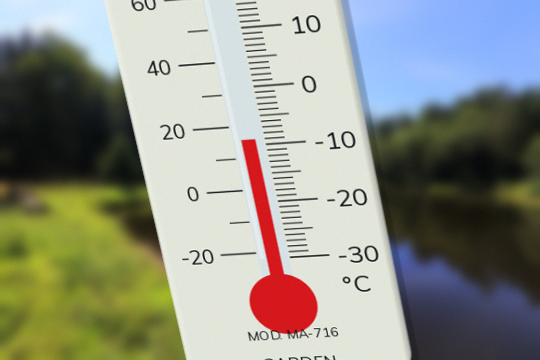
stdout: -9
